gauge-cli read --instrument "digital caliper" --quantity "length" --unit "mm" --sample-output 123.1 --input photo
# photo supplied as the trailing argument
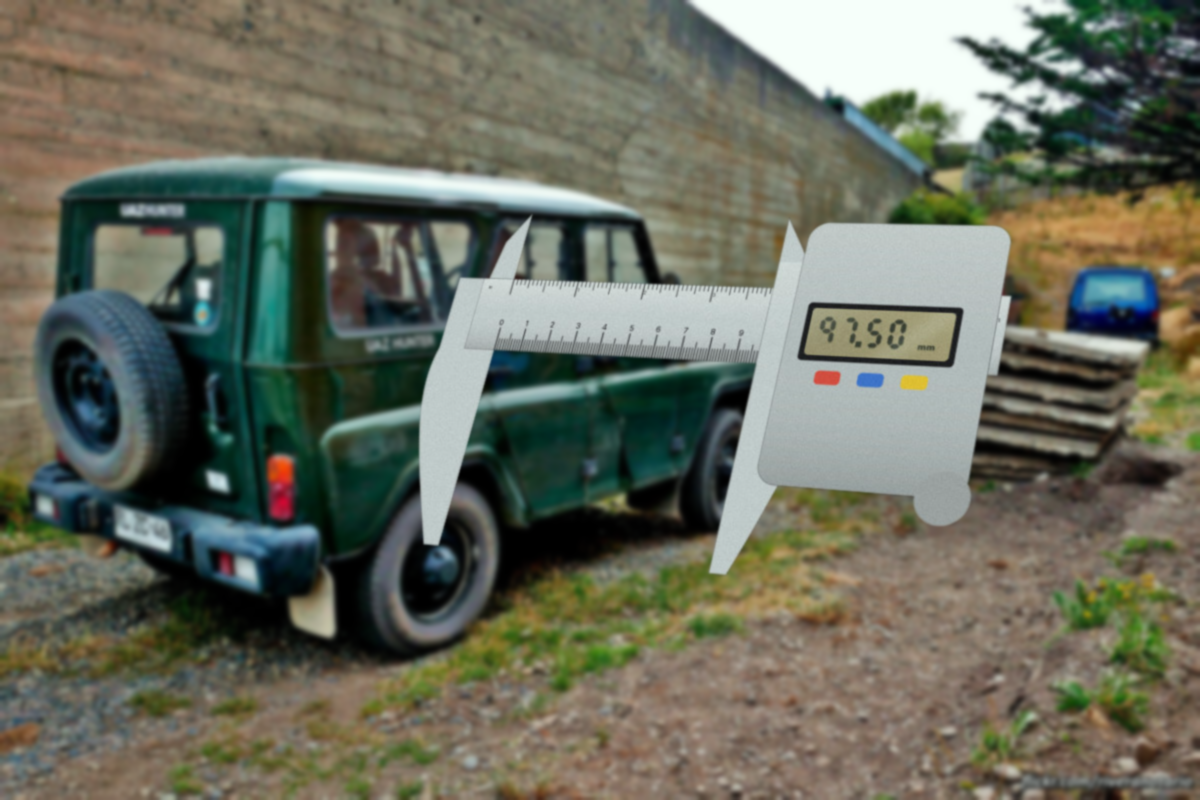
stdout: 97.50
